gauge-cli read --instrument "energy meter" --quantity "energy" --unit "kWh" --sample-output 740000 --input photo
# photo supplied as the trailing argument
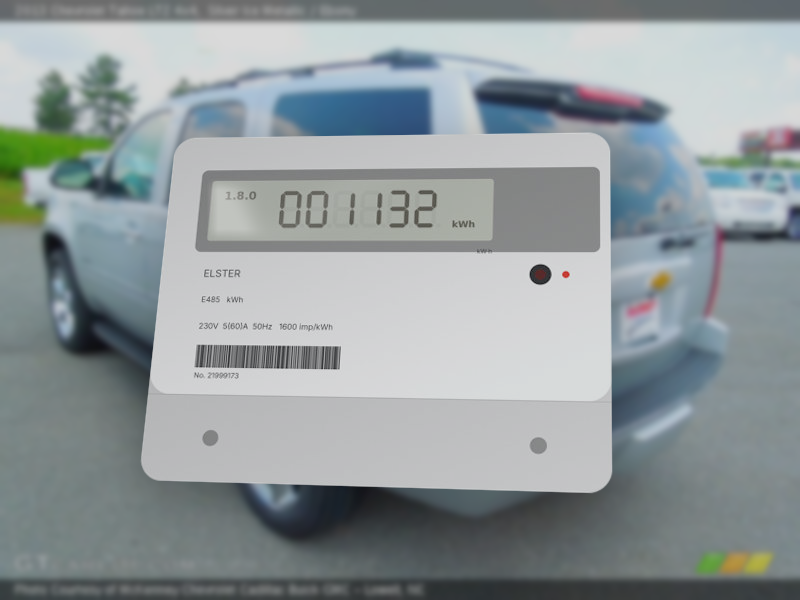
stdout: 1132
